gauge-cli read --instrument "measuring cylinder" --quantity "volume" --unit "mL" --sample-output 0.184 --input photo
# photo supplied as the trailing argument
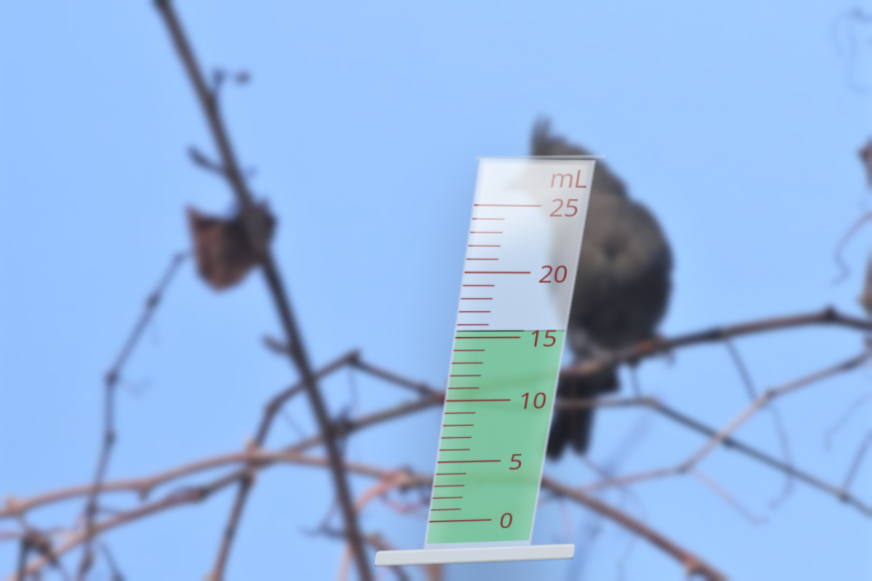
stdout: 15.5
